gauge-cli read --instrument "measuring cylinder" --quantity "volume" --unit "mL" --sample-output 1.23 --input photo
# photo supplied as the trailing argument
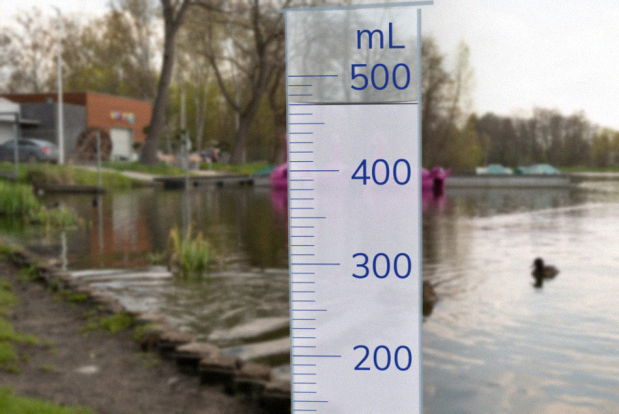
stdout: 470
